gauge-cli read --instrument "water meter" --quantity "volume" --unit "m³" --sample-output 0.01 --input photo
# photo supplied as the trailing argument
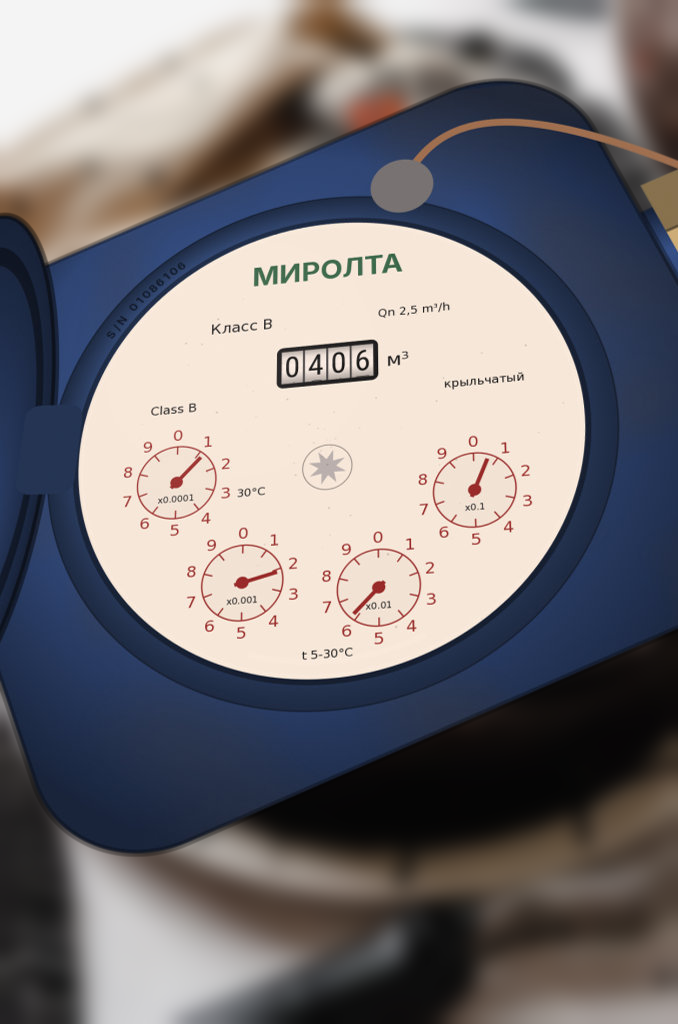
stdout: 406.0621
